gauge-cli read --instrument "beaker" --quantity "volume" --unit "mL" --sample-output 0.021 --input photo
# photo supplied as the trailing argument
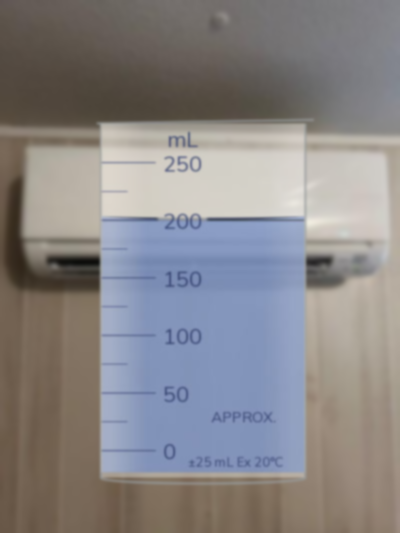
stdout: 200
